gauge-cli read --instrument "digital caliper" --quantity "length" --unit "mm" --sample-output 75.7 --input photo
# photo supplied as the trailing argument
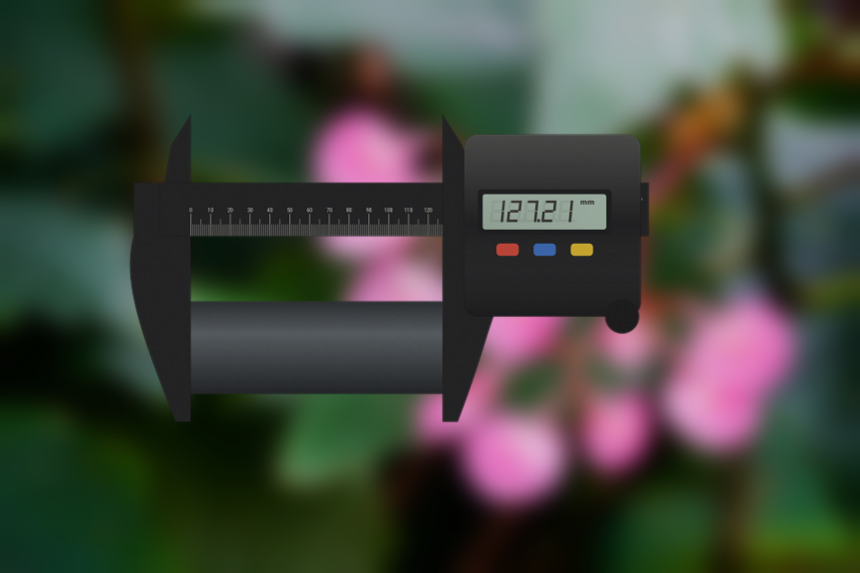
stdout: 127.21
